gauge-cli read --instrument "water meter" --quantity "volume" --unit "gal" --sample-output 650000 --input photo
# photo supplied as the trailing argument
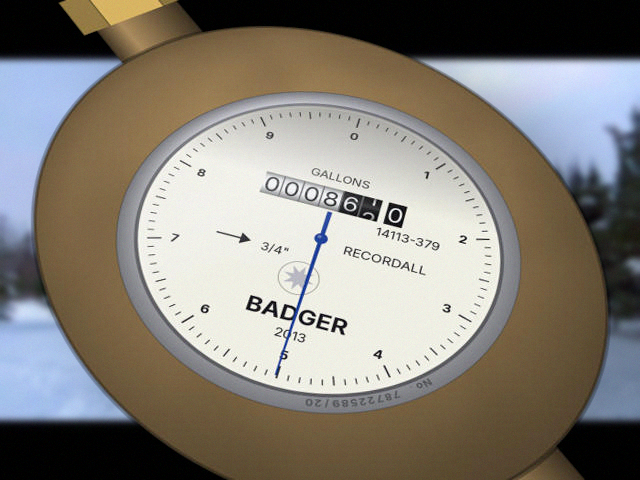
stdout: 8615.0
